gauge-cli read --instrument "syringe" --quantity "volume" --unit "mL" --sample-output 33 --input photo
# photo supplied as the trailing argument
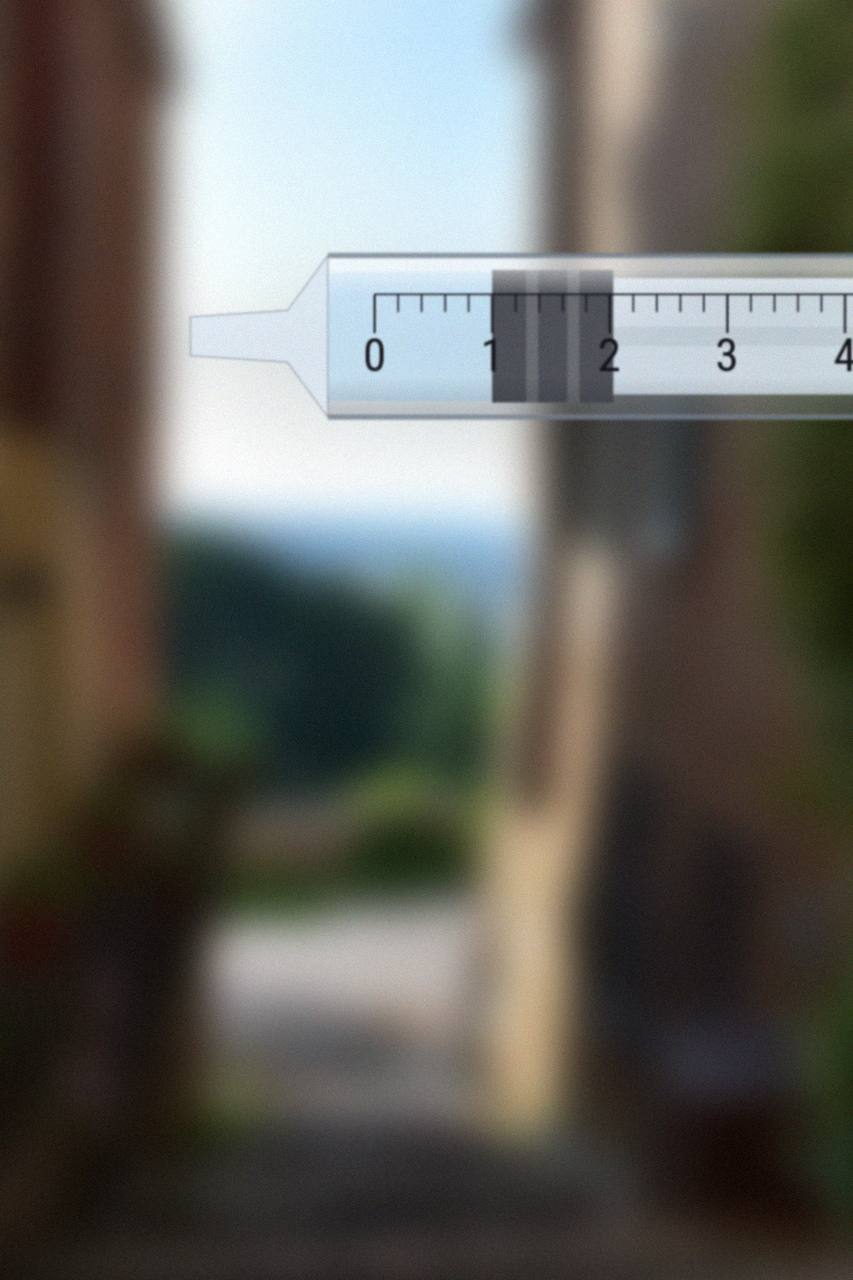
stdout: 1
